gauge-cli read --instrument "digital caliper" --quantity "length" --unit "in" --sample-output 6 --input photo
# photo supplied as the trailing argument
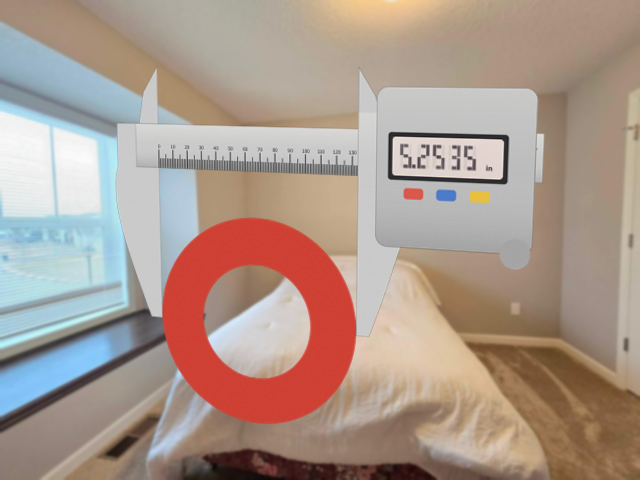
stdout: 5.2535
